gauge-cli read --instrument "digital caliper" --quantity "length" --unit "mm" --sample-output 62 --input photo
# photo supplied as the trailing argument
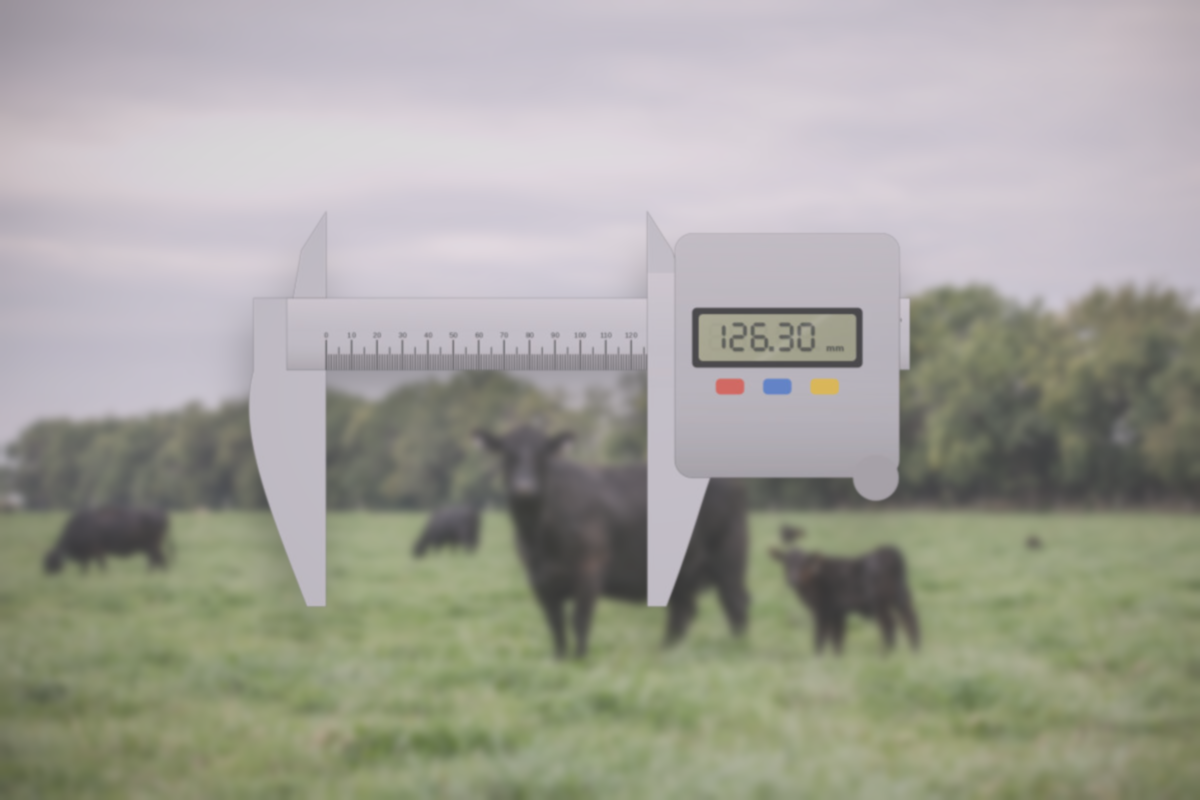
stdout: 126.30
